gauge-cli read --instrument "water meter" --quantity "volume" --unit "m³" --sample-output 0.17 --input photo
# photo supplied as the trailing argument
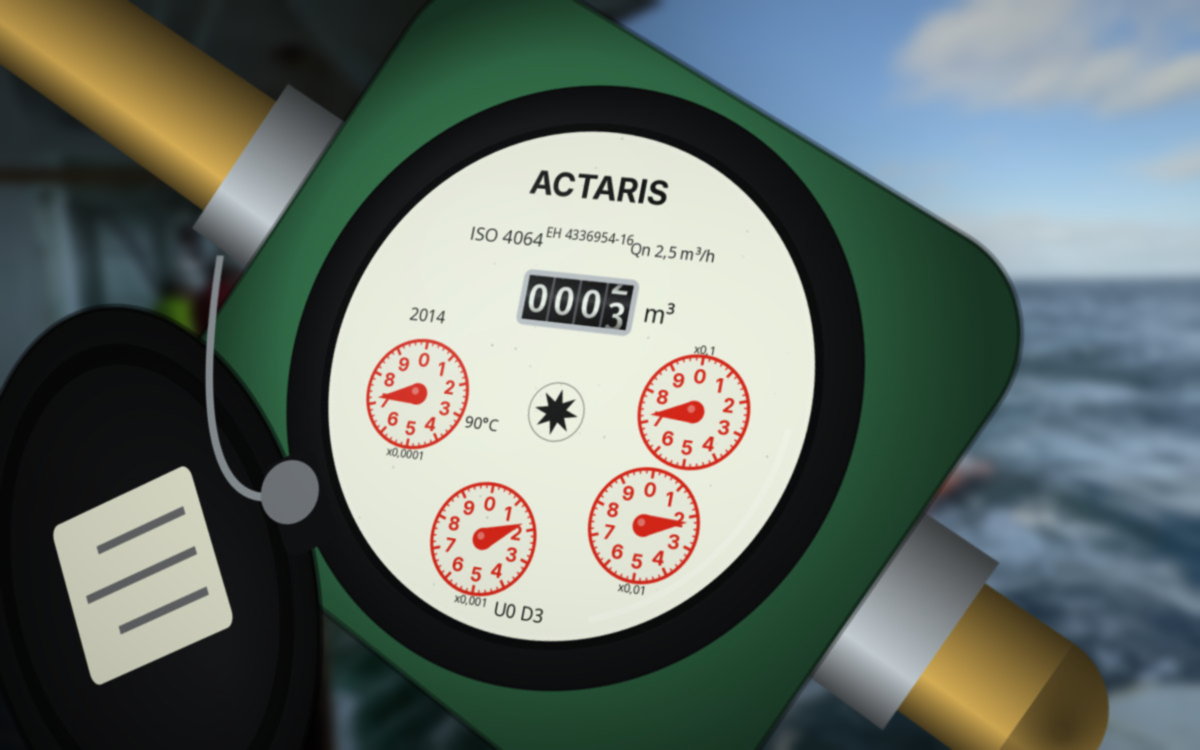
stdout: 2.7217
